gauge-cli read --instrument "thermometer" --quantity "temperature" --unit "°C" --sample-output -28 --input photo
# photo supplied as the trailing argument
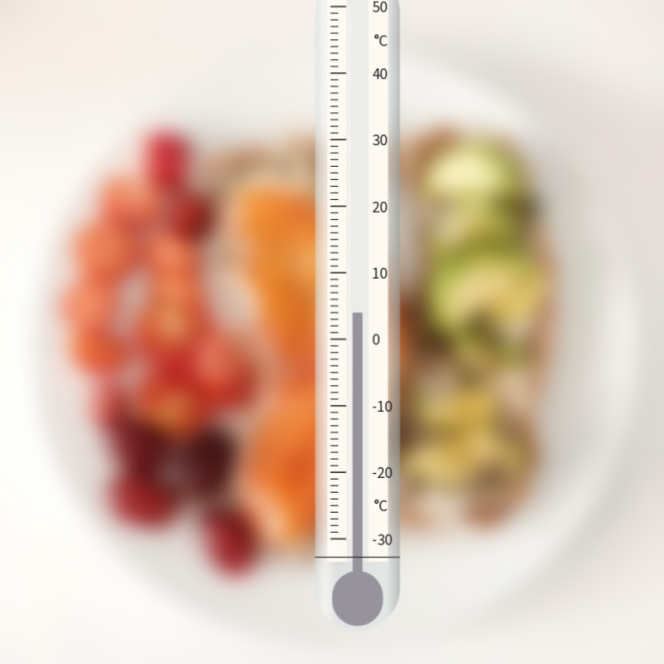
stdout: 4
